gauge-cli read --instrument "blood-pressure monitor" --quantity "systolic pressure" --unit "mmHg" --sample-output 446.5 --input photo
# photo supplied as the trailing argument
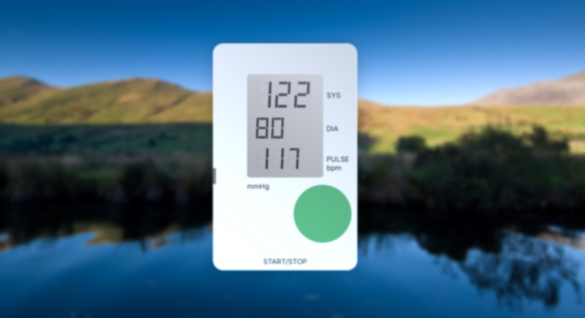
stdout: 122
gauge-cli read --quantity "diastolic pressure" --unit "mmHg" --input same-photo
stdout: 80
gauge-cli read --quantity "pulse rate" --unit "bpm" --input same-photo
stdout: 117
